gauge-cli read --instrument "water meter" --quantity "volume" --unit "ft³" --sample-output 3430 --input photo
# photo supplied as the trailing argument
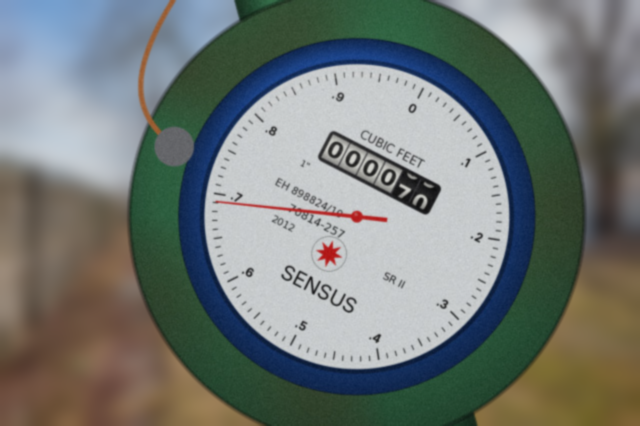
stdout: 69.69
